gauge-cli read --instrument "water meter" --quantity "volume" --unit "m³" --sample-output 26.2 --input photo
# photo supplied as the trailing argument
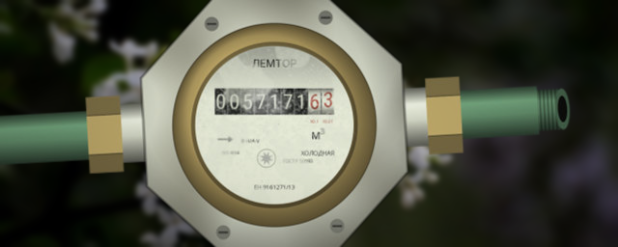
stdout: 57171.63
